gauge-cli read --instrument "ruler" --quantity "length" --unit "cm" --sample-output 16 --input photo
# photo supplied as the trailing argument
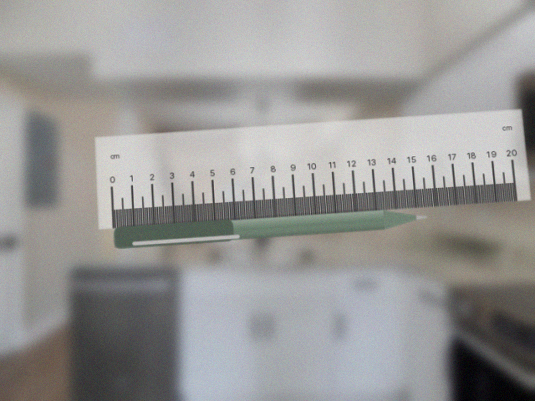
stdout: 15.5
